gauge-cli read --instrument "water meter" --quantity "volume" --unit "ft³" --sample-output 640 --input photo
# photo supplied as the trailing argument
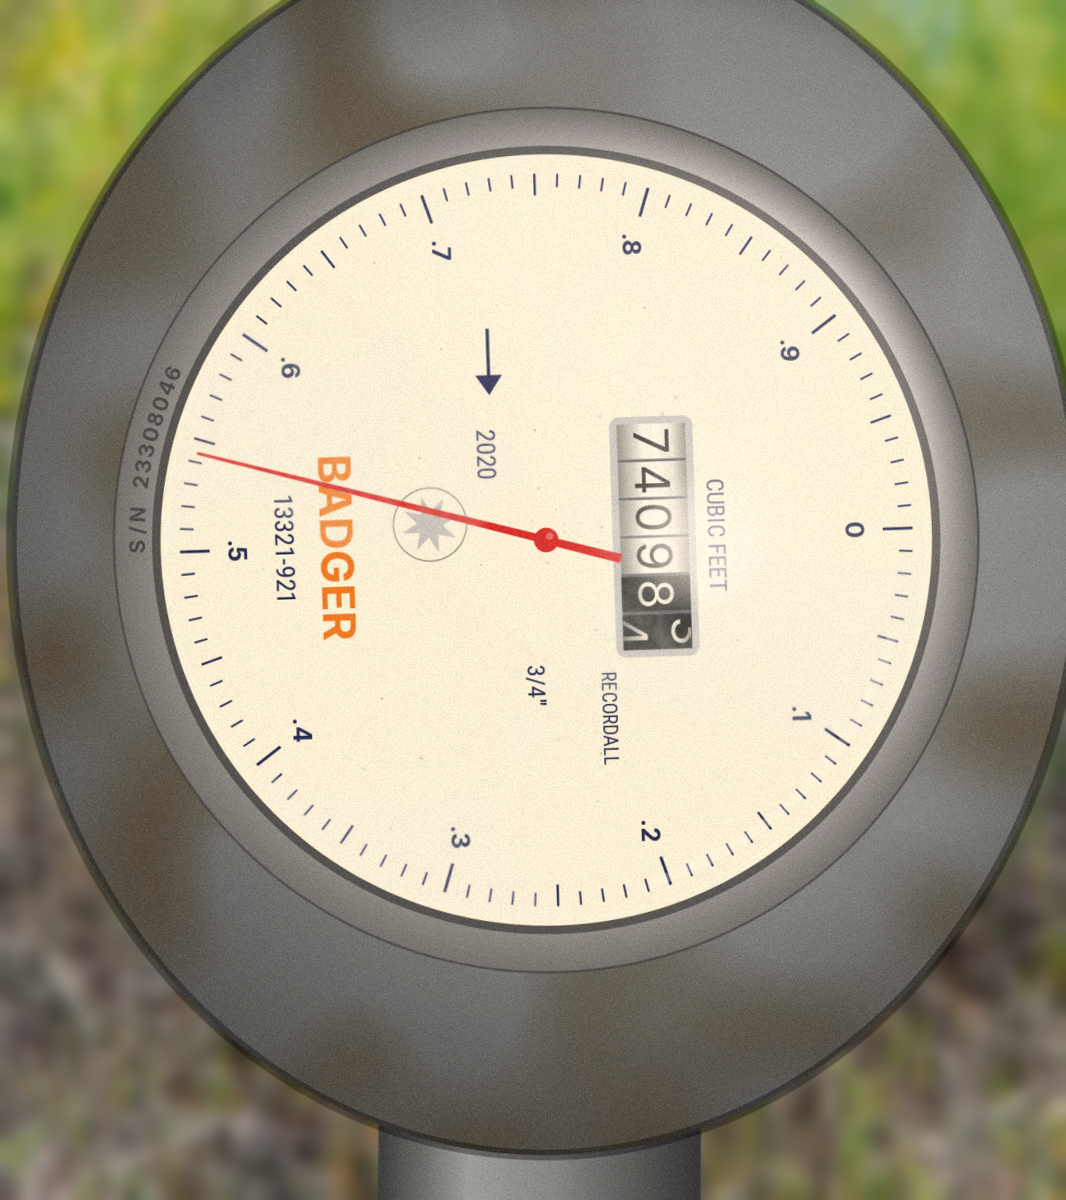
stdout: 740983.54
